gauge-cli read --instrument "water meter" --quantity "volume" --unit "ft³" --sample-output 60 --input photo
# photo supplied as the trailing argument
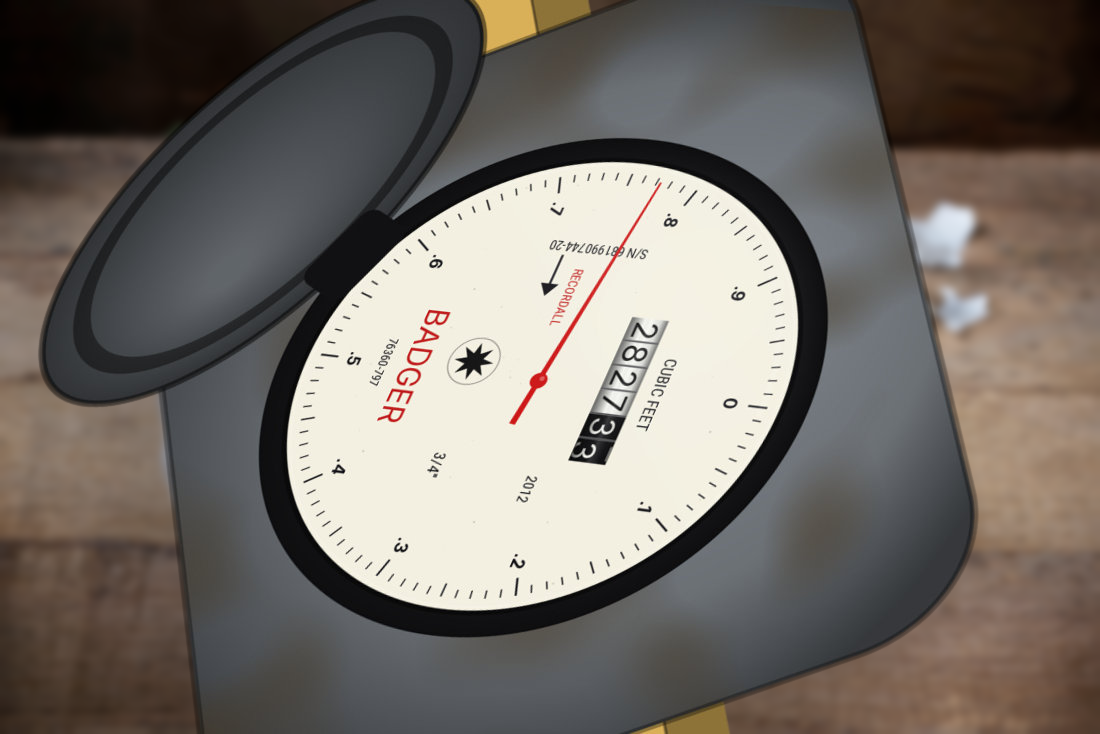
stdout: 282732.77
